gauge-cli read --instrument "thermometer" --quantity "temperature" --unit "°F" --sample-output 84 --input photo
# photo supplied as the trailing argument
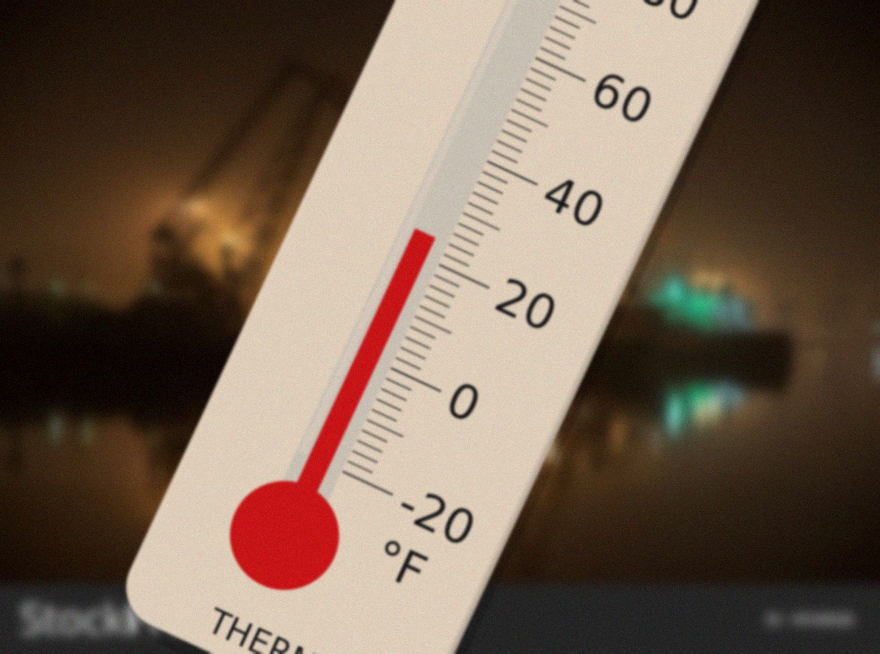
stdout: 24
